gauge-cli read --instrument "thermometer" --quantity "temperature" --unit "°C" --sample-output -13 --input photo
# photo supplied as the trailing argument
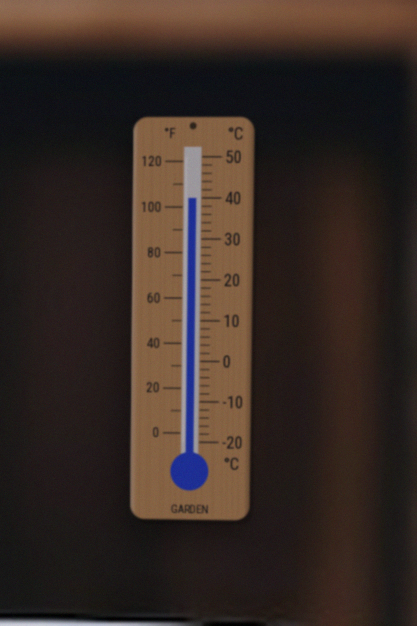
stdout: 40
